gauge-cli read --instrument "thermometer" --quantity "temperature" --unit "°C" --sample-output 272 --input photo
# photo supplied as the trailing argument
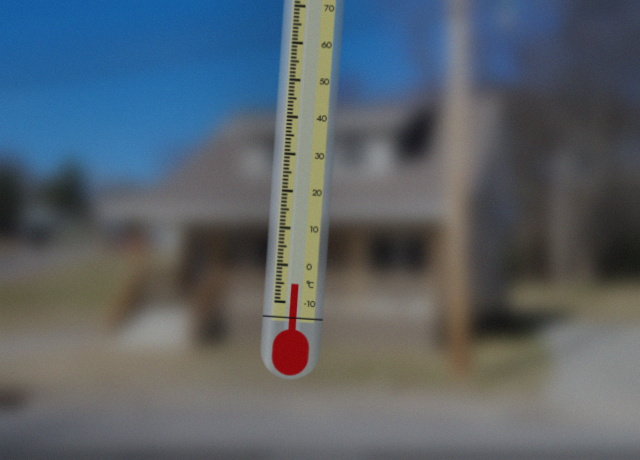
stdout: -5
